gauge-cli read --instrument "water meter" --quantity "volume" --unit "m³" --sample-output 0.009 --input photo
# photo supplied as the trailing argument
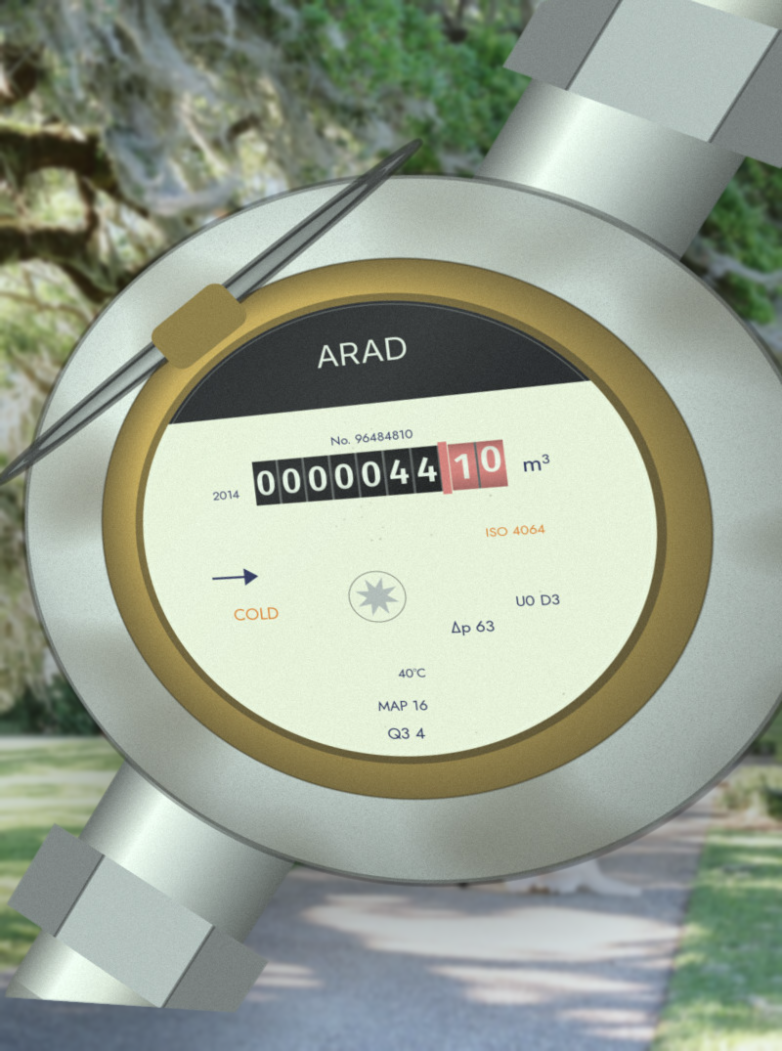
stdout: 44.10
